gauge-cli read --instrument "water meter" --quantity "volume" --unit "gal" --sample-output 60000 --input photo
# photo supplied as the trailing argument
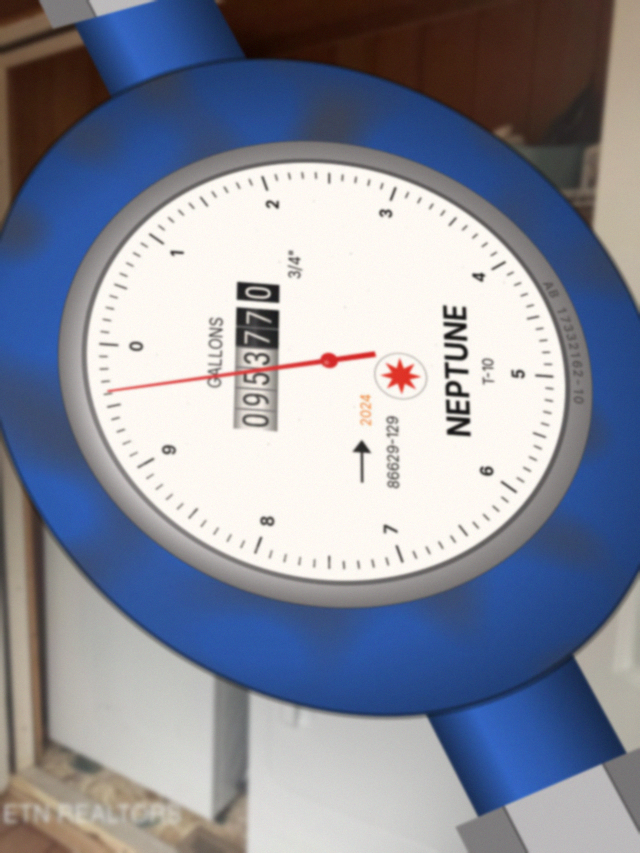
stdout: 953769.6
